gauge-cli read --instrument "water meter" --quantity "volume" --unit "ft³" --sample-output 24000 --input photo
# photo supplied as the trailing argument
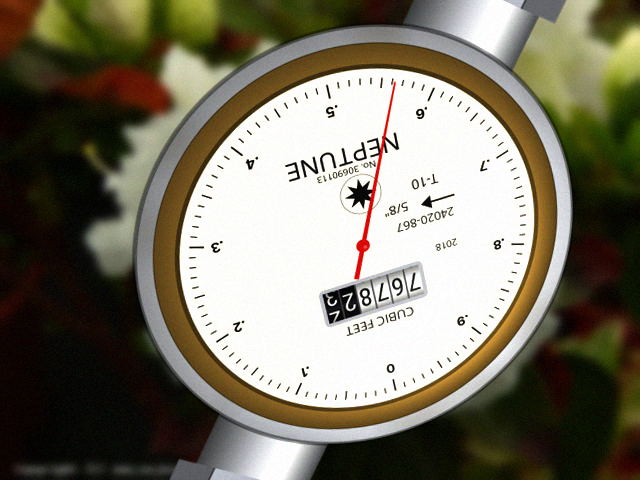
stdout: 767822.56
